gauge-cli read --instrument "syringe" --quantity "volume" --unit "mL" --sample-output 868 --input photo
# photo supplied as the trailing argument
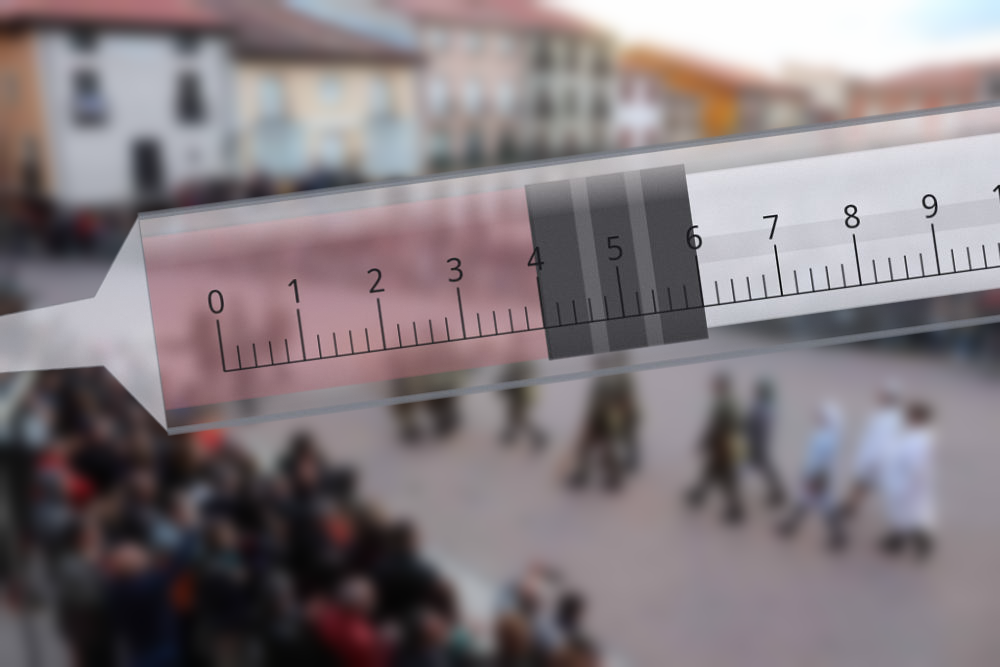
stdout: 4
